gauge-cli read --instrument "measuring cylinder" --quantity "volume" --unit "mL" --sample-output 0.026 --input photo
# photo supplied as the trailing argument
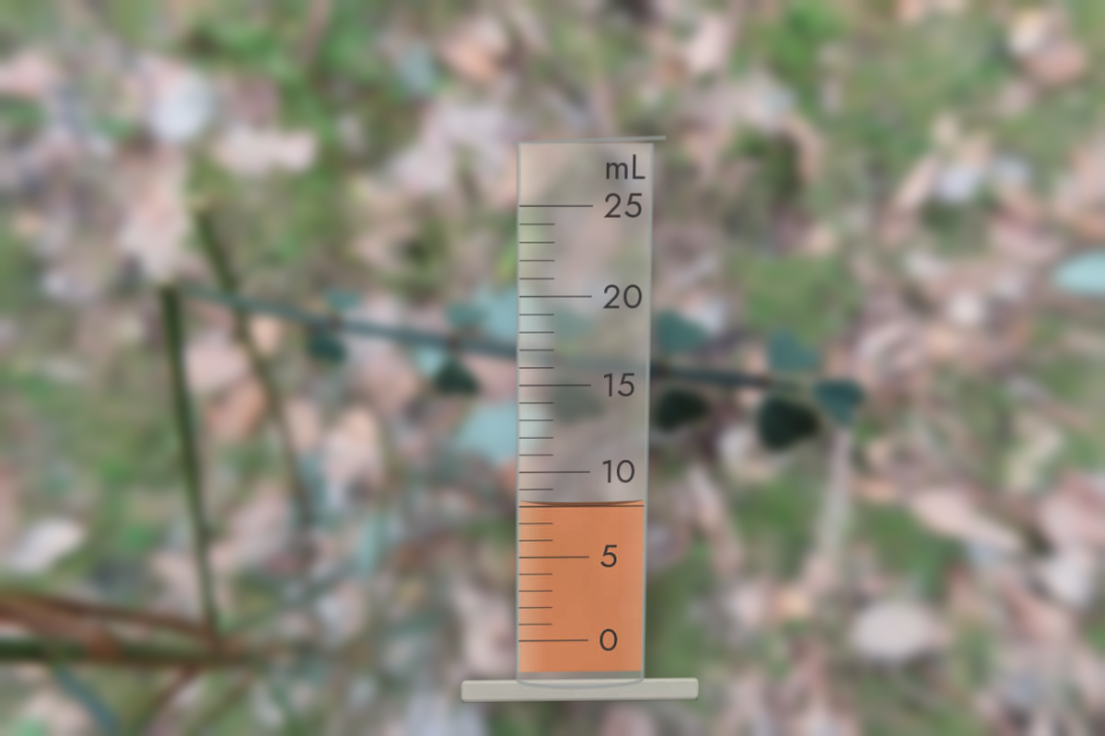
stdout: 8
